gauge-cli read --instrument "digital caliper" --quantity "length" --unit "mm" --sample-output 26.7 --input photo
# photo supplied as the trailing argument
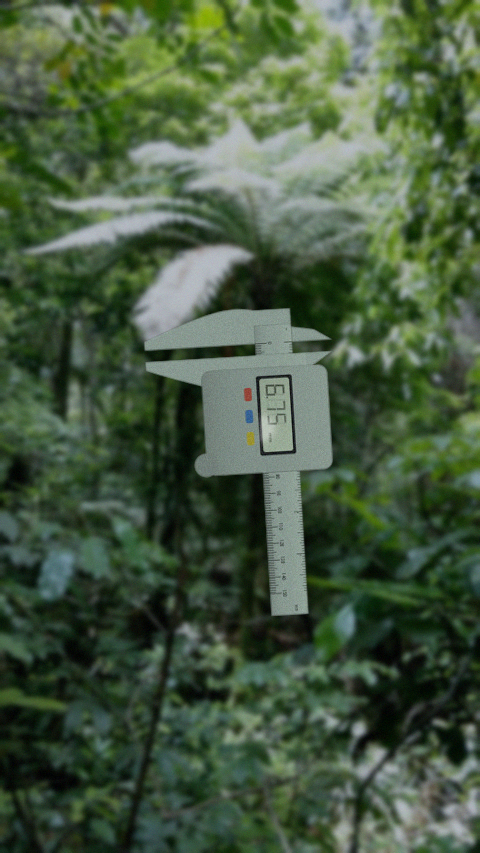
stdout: 6.75
